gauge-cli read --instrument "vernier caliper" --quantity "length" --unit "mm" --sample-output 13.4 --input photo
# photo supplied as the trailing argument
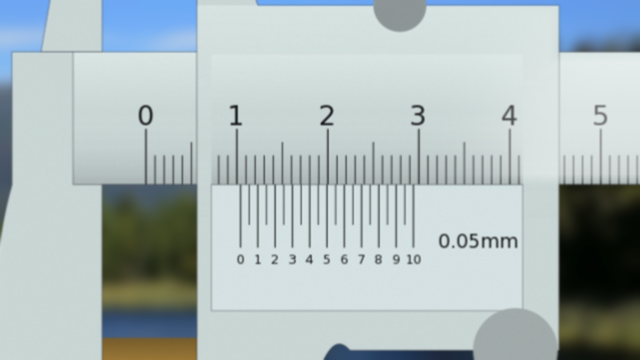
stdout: 10.4
